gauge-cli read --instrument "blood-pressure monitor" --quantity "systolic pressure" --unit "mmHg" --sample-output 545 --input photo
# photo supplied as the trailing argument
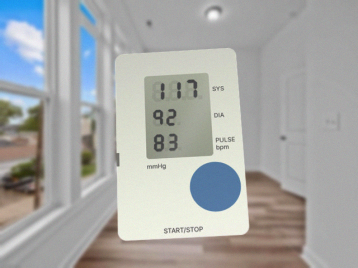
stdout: 117
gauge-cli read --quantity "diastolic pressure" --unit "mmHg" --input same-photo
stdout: 92
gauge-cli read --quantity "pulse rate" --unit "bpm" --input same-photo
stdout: 83
